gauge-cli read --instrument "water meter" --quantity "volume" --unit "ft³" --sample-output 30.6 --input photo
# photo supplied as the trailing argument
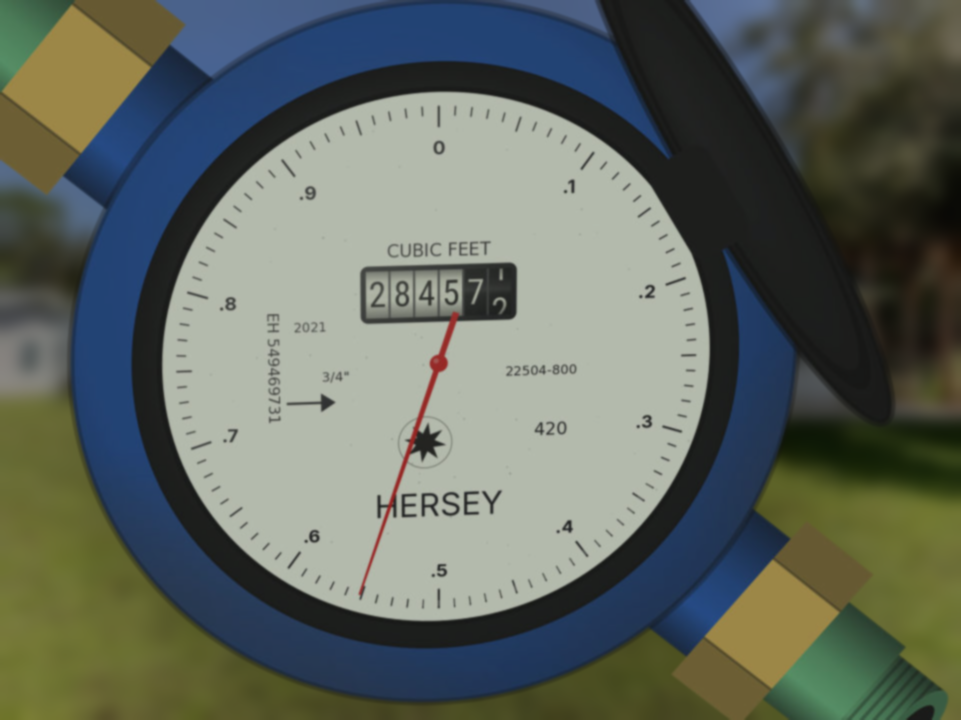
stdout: 284571.55
